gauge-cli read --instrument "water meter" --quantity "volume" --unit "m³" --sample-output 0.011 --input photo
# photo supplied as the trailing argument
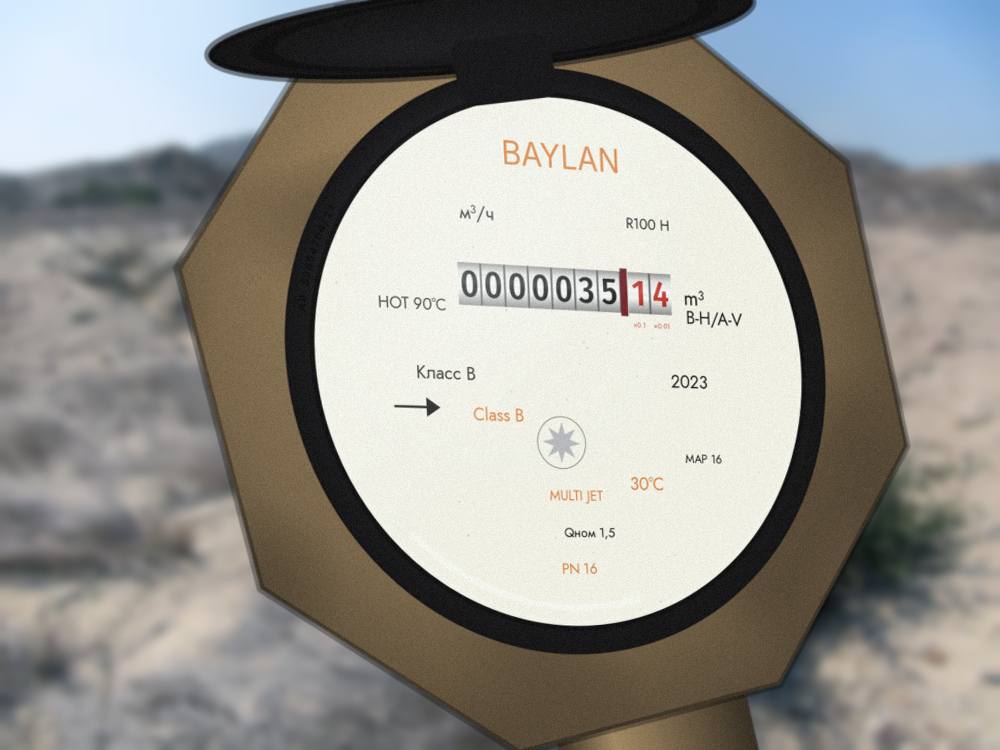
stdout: 35.14
